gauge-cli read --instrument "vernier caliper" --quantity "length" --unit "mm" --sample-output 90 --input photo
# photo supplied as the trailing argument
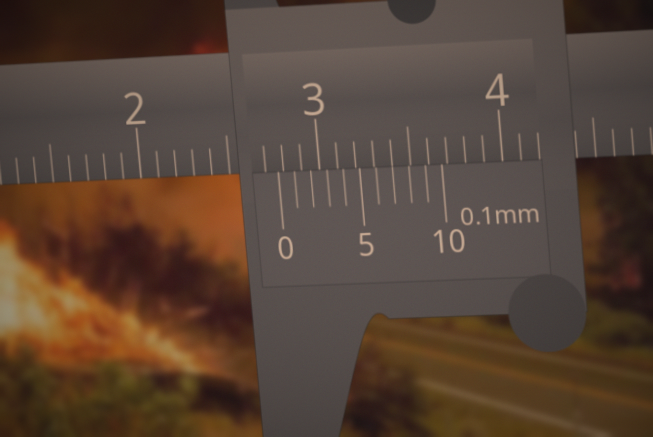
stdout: 27.7
